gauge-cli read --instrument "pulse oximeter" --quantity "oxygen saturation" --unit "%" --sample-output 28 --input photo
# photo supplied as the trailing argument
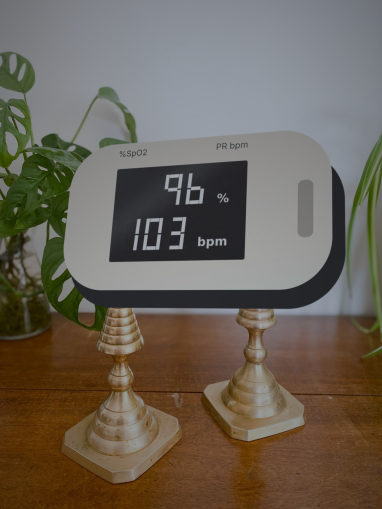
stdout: 96
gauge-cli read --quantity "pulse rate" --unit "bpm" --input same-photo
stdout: 103
